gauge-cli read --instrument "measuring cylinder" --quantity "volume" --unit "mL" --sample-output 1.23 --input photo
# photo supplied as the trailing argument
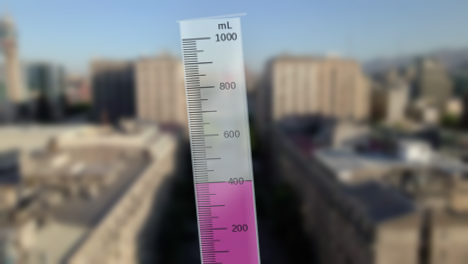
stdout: 400
